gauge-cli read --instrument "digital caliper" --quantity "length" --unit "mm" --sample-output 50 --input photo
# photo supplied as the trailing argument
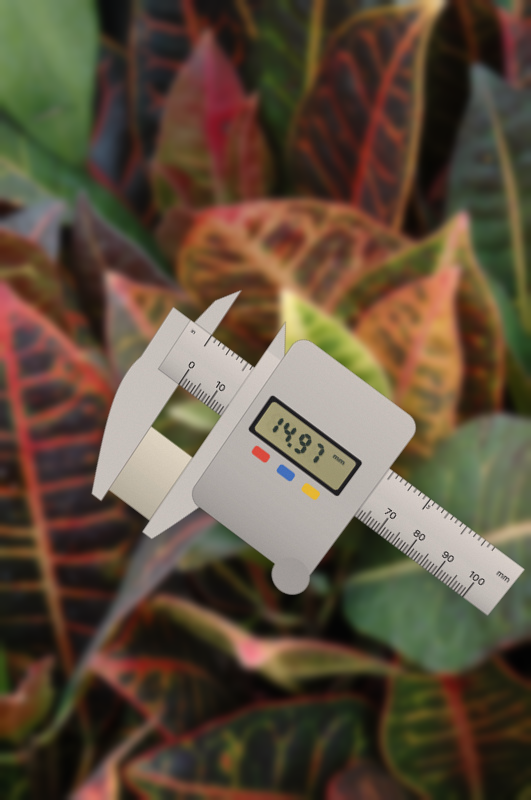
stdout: 14.97
